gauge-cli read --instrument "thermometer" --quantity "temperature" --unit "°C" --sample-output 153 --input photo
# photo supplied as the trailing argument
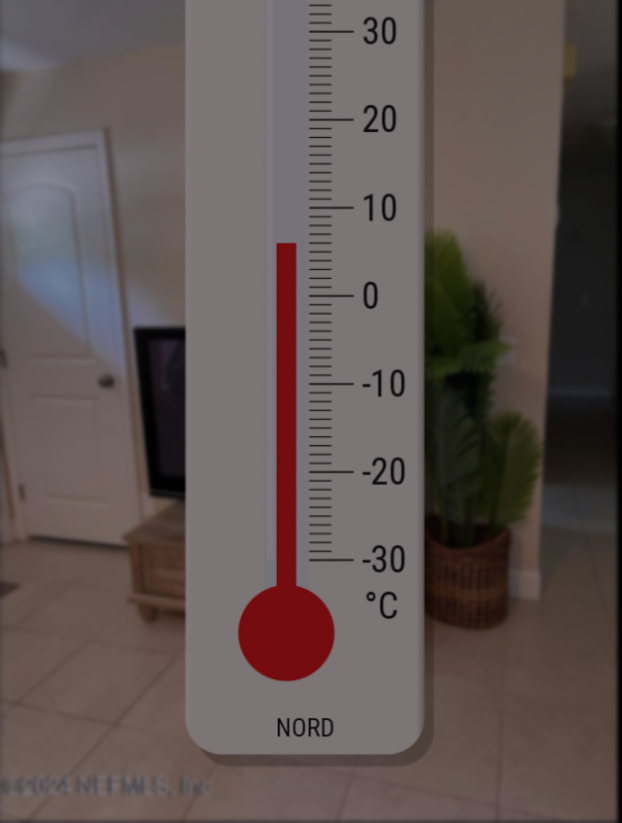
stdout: 6
